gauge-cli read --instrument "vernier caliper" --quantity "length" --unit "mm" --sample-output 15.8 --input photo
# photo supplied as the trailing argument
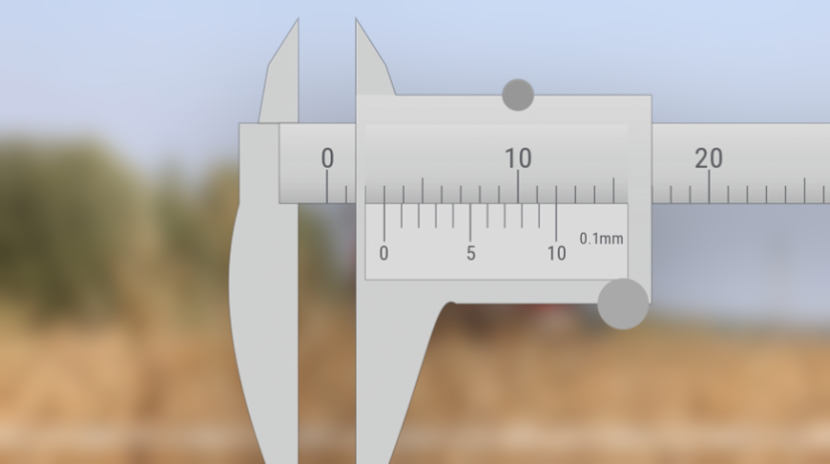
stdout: 3.0
